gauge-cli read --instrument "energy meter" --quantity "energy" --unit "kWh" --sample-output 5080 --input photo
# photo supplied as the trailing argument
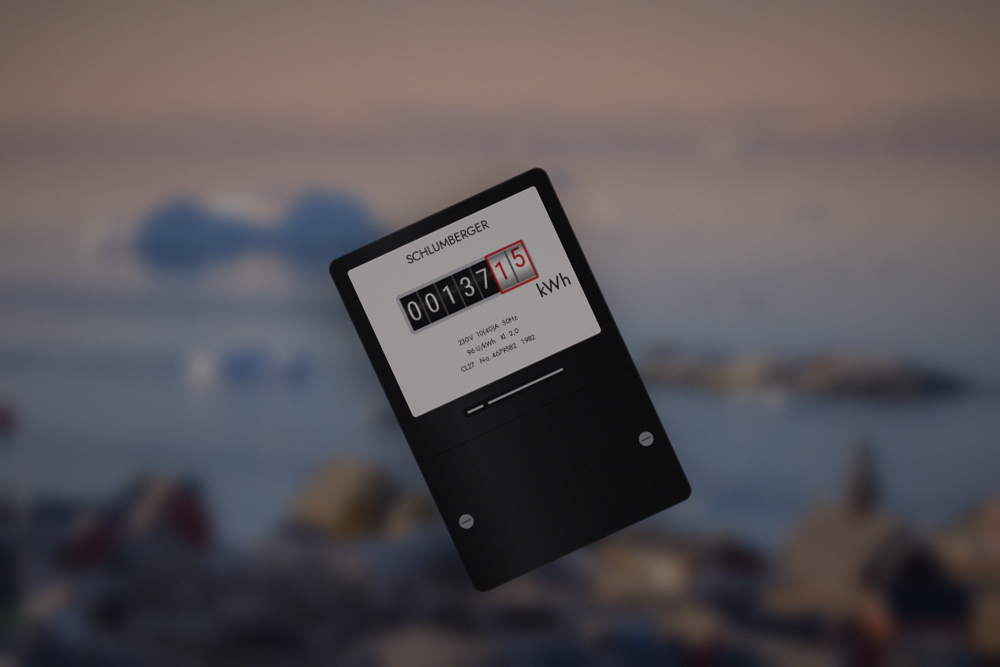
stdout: 137.15
